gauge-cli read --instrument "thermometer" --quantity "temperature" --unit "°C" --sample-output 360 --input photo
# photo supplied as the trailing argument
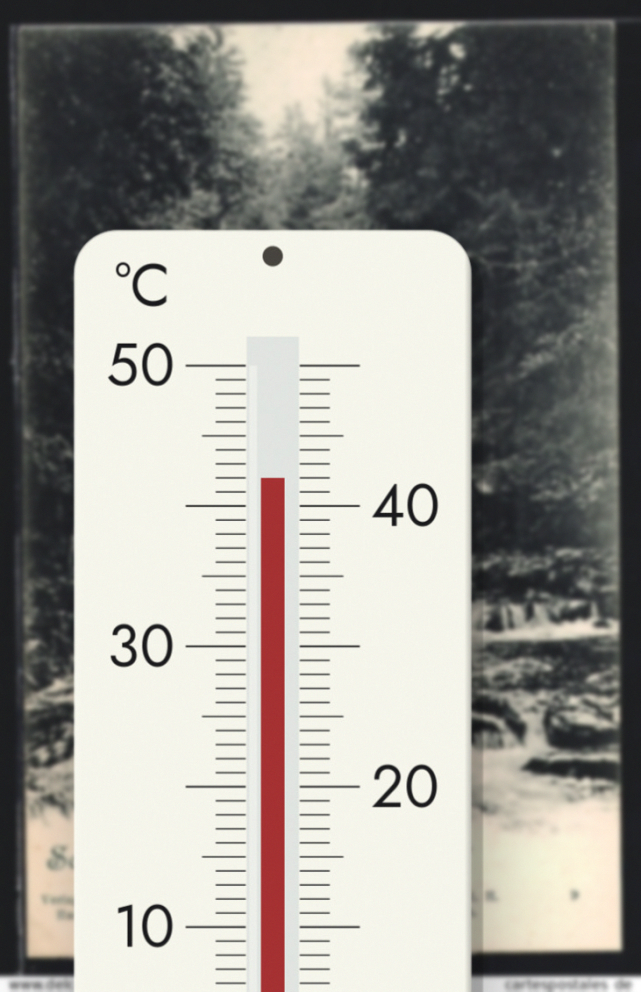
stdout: 42
